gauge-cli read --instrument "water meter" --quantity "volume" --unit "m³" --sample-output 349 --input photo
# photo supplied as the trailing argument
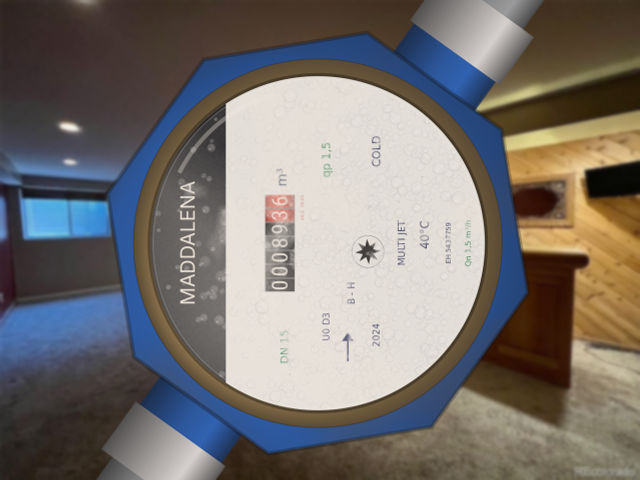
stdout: 89.36
